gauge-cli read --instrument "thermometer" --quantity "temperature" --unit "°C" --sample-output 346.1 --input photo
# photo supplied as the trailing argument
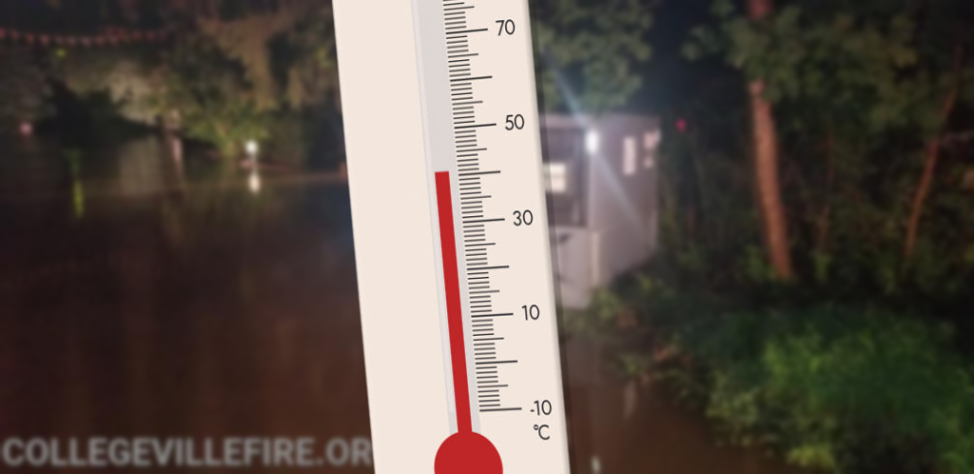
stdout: 41
